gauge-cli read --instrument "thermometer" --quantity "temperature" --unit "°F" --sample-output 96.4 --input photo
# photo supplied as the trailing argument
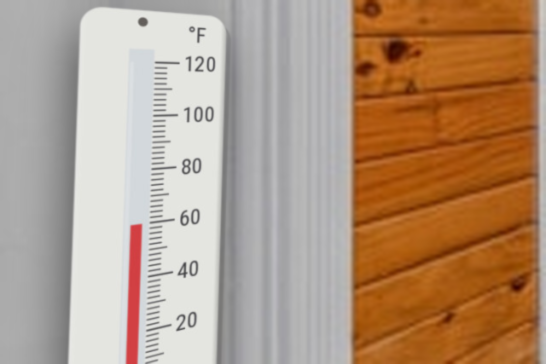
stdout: 60
